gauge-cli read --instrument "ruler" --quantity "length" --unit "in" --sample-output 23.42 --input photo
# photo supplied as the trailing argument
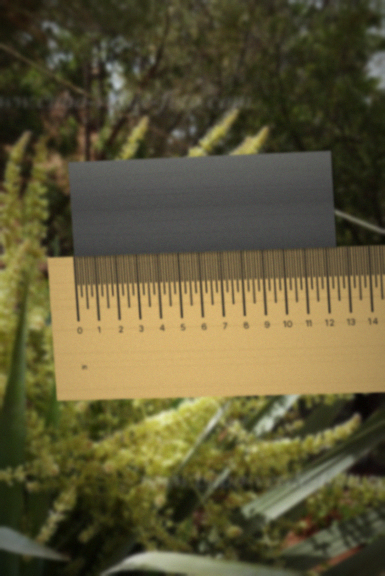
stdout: 12.5
